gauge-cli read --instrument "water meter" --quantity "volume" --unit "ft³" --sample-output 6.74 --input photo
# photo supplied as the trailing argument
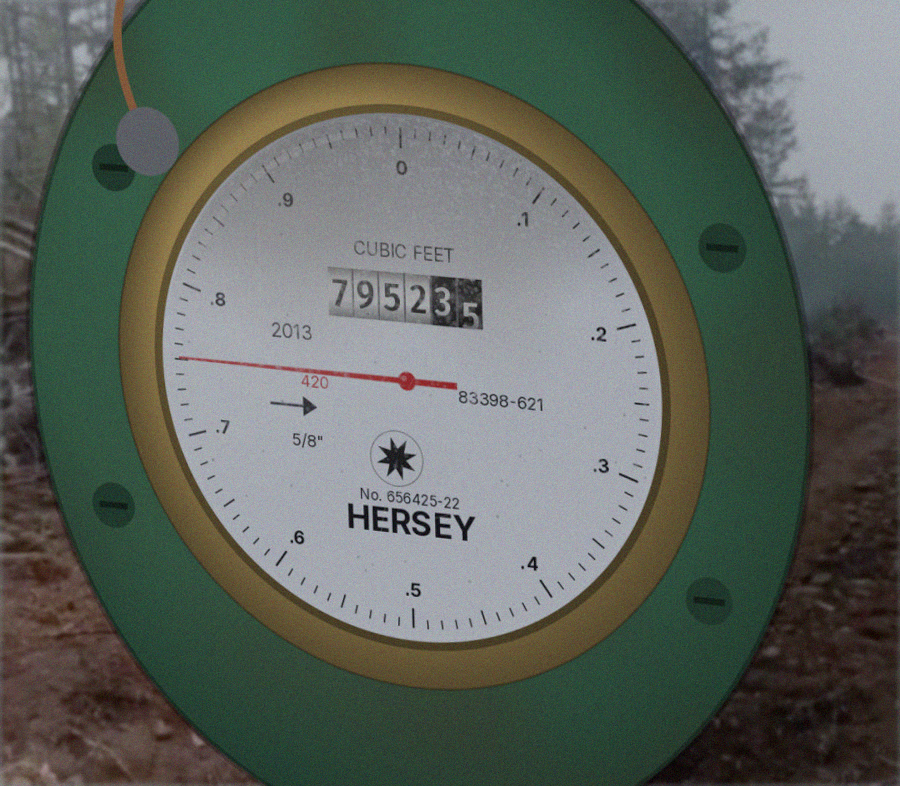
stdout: 795234.75
